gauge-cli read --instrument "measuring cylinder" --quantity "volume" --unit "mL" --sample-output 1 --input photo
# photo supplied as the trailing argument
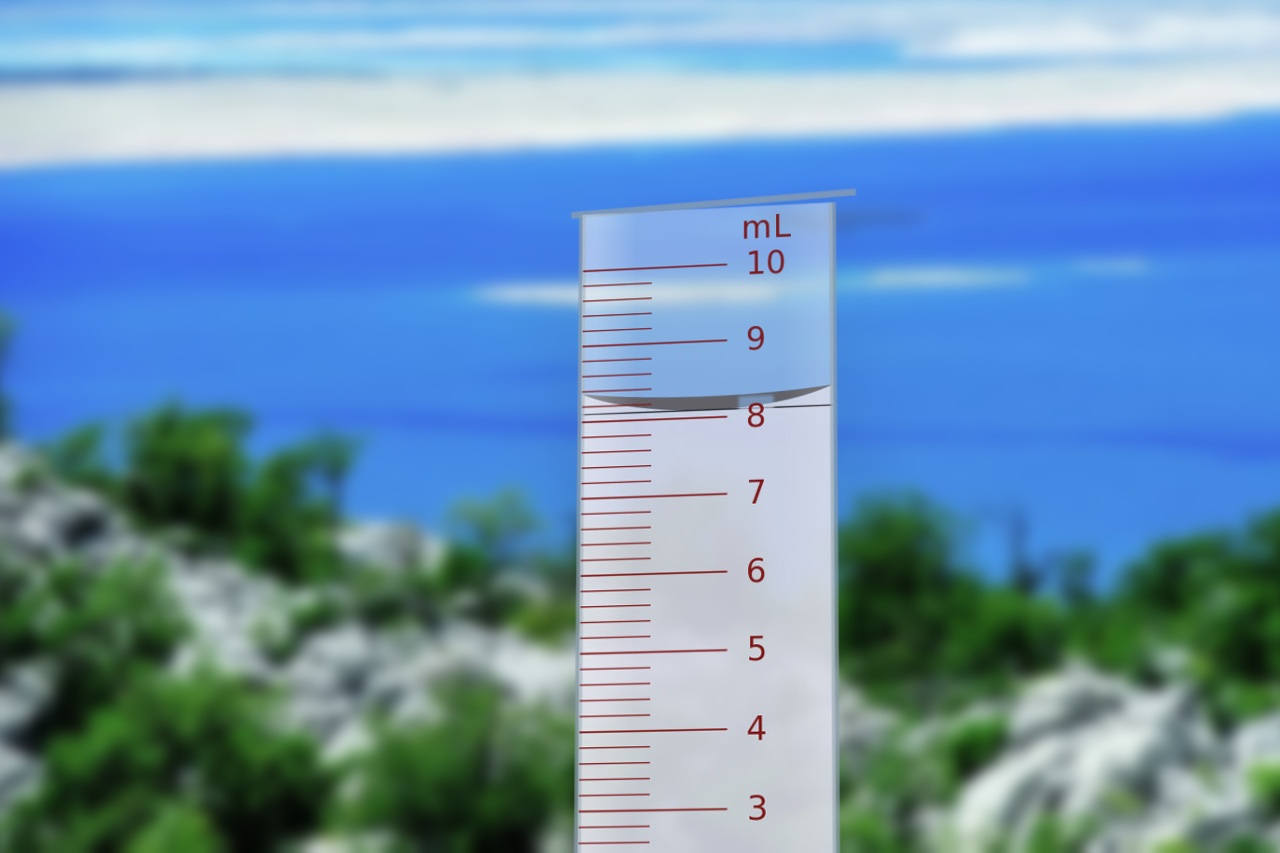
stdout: 8.1
